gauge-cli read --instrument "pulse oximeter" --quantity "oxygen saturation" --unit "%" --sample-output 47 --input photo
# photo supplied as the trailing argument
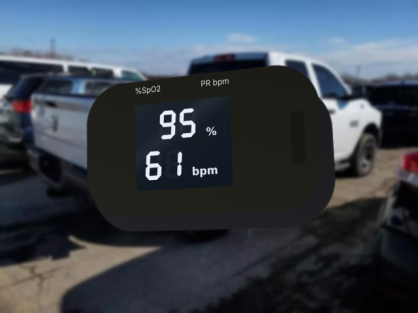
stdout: 95
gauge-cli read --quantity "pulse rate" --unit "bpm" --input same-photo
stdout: 61
